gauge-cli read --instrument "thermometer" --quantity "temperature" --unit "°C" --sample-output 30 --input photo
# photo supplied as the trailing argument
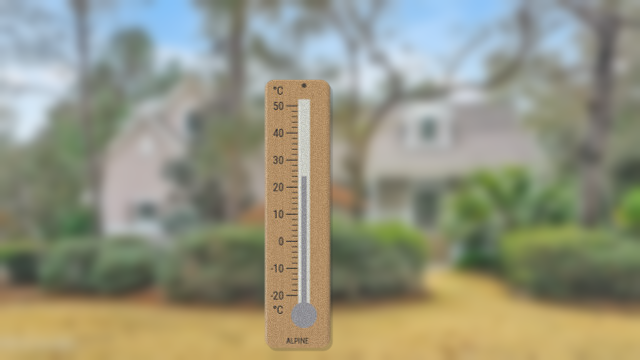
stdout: 24
